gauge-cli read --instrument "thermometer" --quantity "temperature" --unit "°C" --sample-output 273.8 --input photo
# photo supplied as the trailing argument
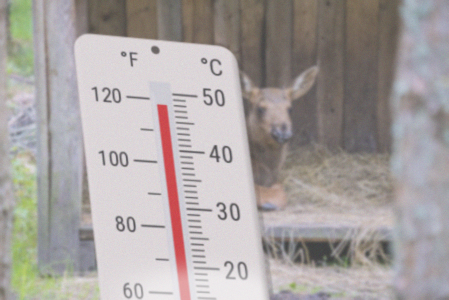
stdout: 48
